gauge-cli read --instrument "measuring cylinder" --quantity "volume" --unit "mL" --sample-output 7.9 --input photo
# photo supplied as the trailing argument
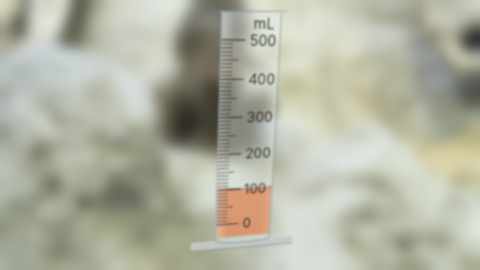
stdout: 100
